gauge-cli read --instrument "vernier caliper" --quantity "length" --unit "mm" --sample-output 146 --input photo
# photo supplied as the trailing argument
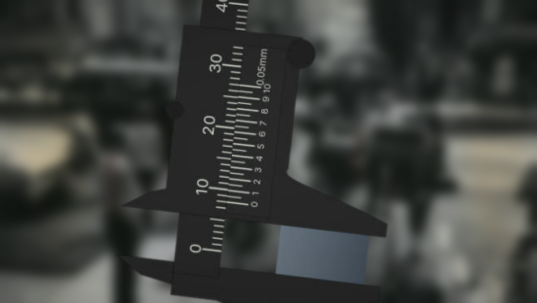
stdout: 8.0
